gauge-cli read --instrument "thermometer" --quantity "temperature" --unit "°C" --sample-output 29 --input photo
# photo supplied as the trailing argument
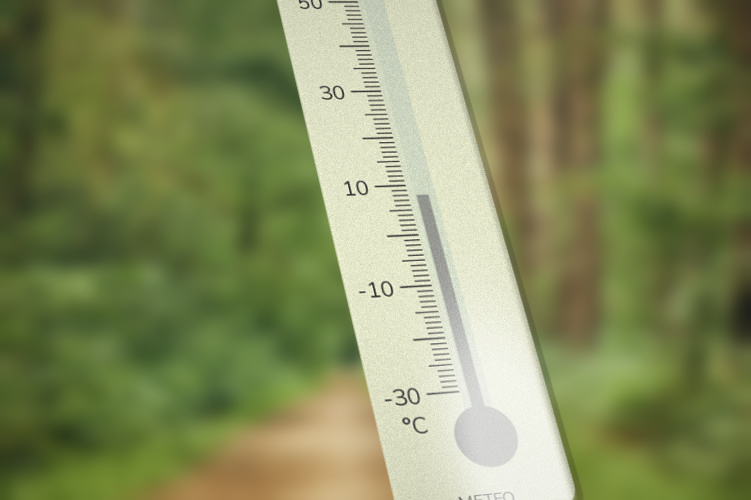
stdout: 8
